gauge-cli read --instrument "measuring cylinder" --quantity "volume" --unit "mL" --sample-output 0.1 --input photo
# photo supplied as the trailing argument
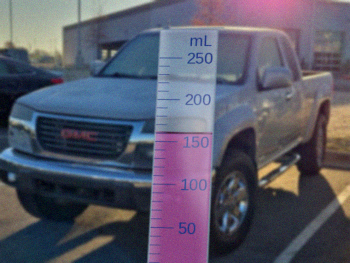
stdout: 160
